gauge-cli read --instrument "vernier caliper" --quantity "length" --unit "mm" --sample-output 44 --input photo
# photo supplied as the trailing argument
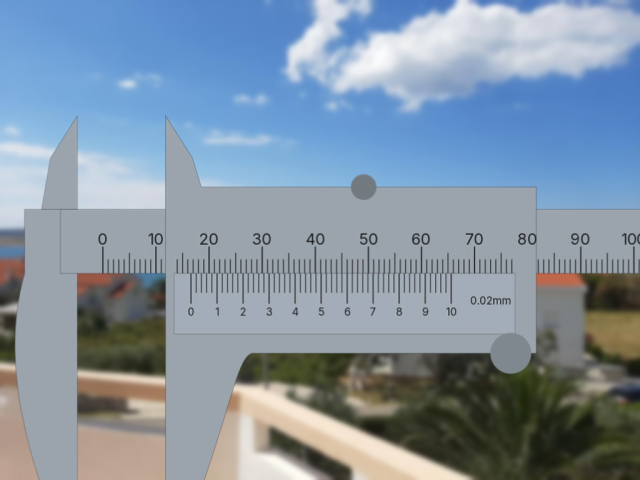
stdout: 16.6
